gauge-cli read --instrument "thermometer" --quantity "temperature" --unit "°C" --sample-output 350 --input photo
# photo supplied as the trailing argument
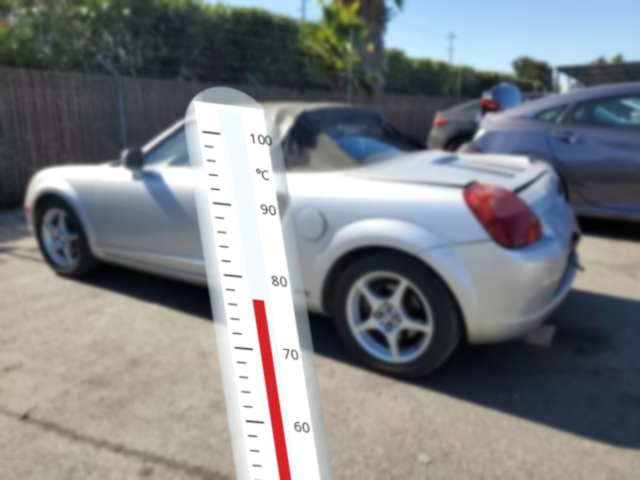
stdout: 77
